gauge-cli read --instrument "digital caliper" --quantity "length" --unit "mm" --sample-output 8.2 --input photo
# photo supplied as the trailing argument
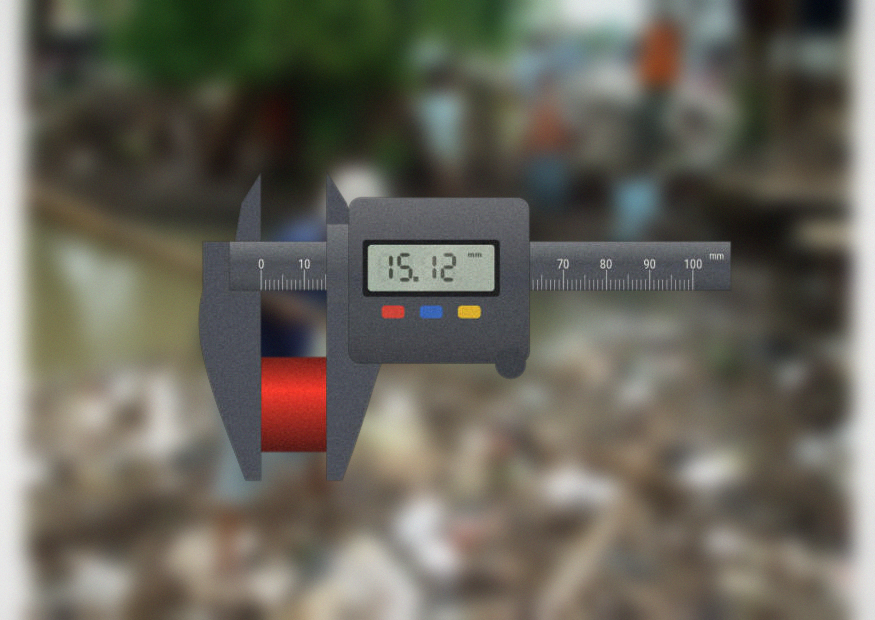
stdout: 15.12
